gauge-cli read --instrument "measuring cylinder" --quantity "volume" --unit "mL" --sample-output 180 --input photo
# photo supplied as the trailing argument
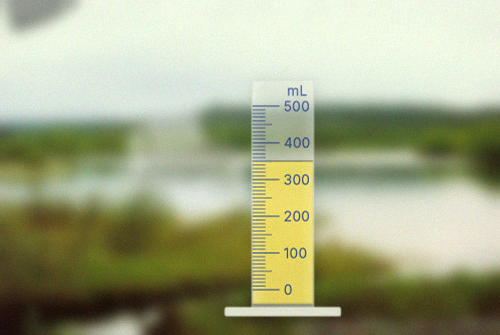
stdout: 350
